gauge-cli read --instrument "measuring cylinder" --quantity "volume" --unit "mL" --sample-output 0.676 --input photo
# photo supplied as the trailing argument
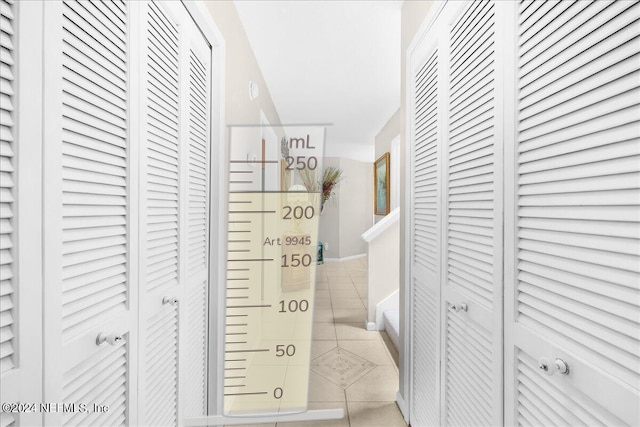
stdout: 220
